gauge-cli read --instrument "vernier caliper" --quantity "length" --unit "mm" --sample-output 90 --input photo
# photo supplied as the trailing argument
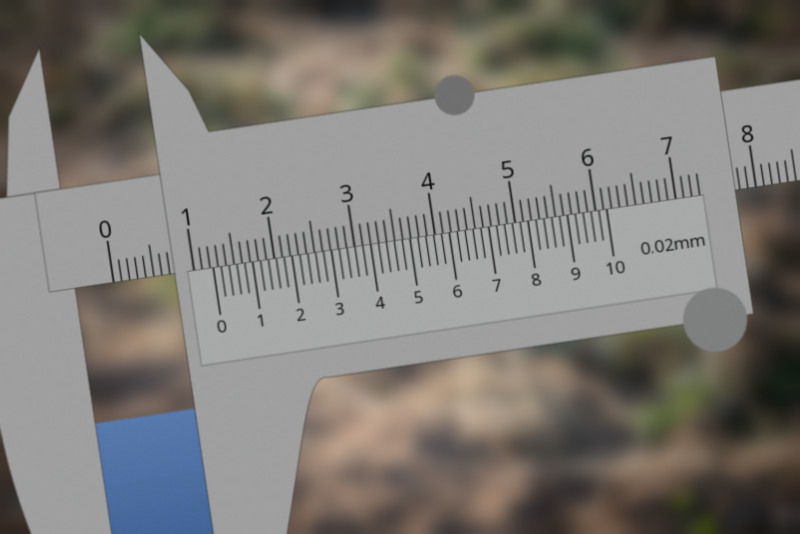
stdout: 12.4
